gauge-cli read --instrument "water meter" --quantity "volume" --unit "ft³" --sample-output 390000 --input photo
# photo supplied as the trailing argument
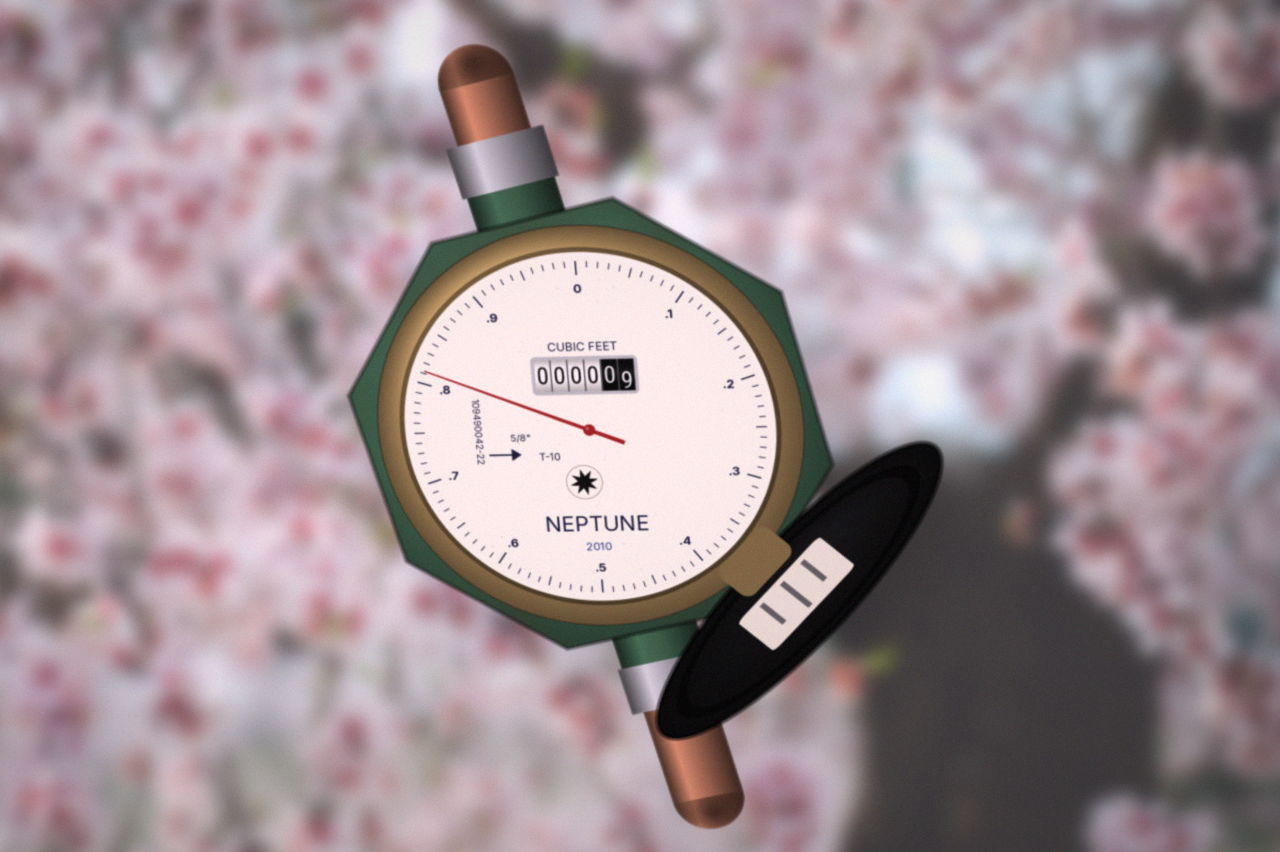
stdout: 8.81
